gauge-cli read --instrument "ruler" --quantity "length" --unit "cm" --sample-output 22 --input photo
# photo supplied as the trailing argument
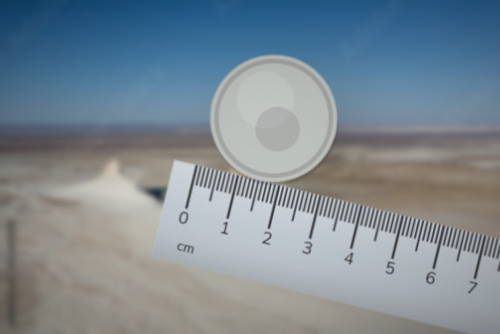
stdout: 3
